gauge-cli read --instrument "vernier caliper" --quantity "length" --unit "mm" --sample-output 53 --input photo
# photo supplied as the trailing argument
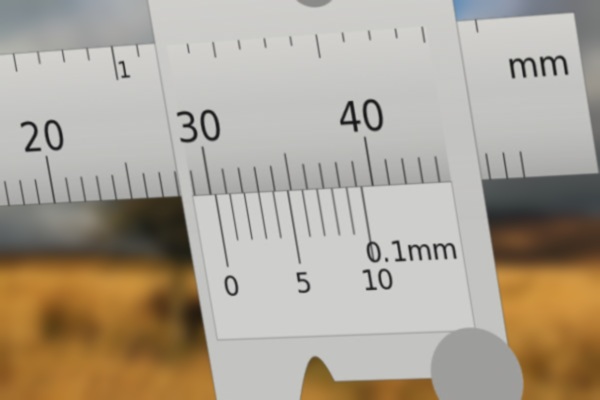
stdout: 30.3
